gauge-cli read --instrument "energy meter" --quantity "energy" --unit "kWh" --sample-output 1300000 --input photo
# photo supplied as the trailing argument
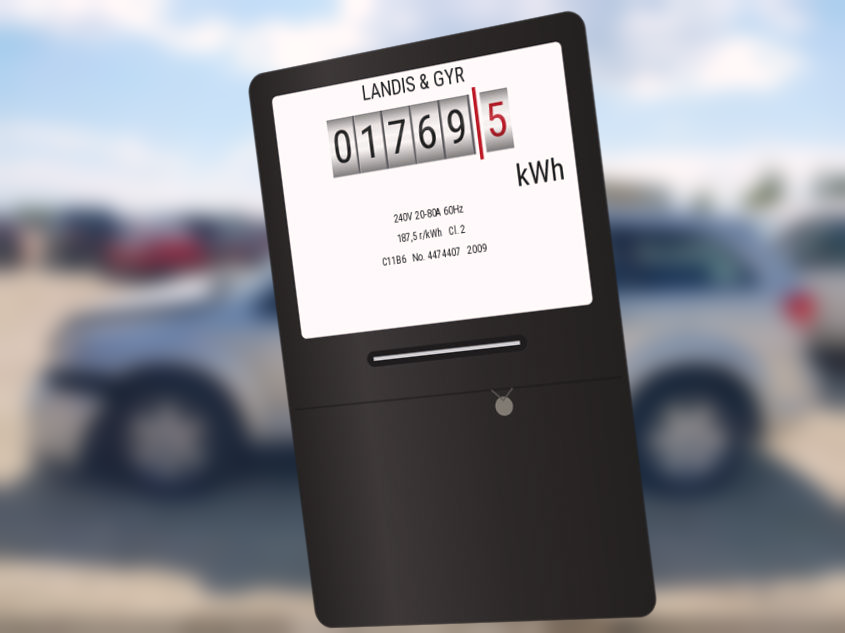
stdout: 1769.5
